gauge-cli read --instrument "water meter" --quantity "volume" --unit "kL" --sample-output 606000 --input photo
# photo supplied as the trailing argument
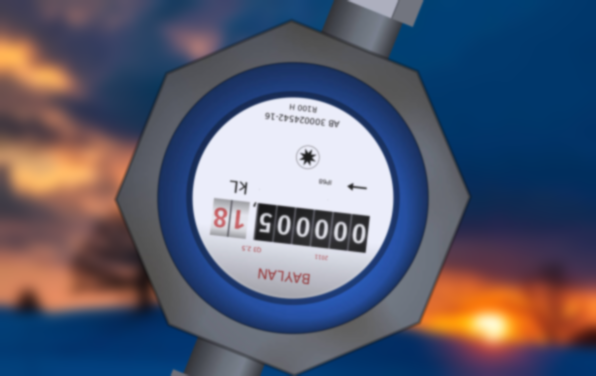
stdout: 5.18
